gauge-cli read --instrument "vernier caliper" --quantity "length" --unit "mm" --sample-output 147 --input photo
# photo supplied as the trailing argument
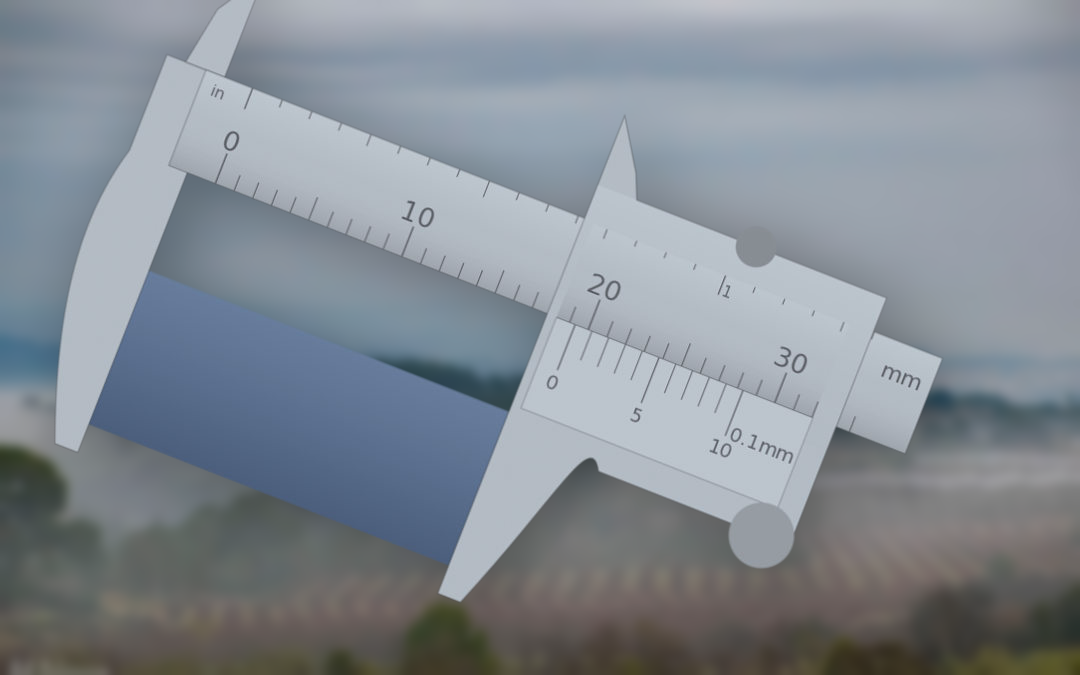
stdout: 19.3
